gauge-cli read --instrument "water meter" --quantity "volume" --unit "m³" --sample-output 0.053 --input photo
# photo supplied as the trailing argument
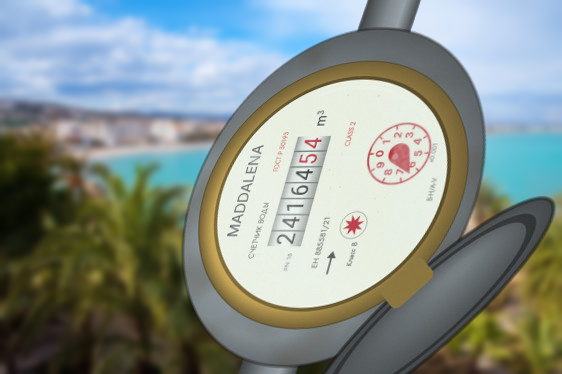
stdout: 24164.546
